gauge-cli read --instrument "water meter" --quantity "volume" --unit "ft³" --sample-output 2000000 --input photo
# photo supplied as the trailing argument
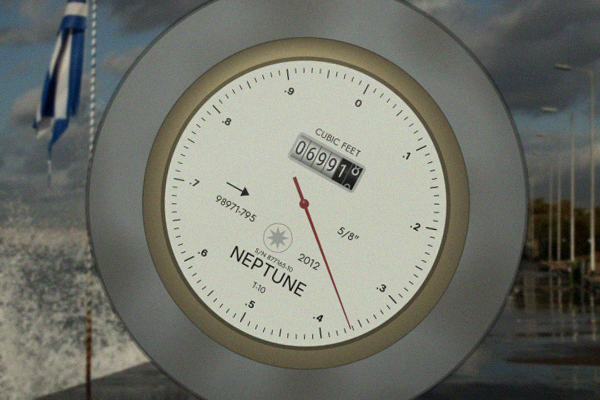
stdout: 69918.36
